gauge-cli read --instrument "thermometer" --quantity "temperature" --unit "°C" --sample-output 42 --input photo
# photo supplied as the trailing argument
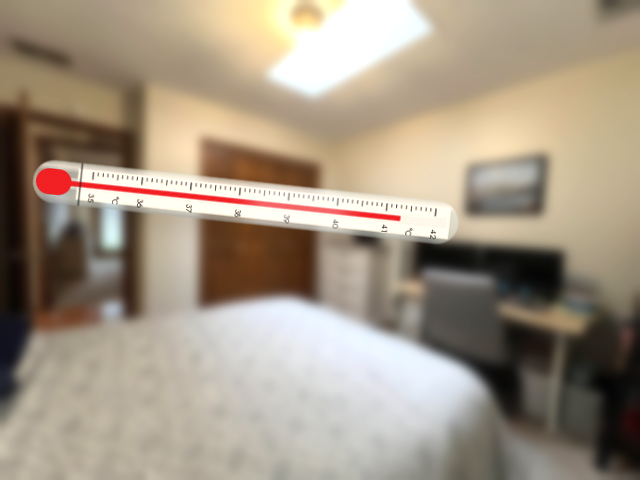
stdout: 41.3
